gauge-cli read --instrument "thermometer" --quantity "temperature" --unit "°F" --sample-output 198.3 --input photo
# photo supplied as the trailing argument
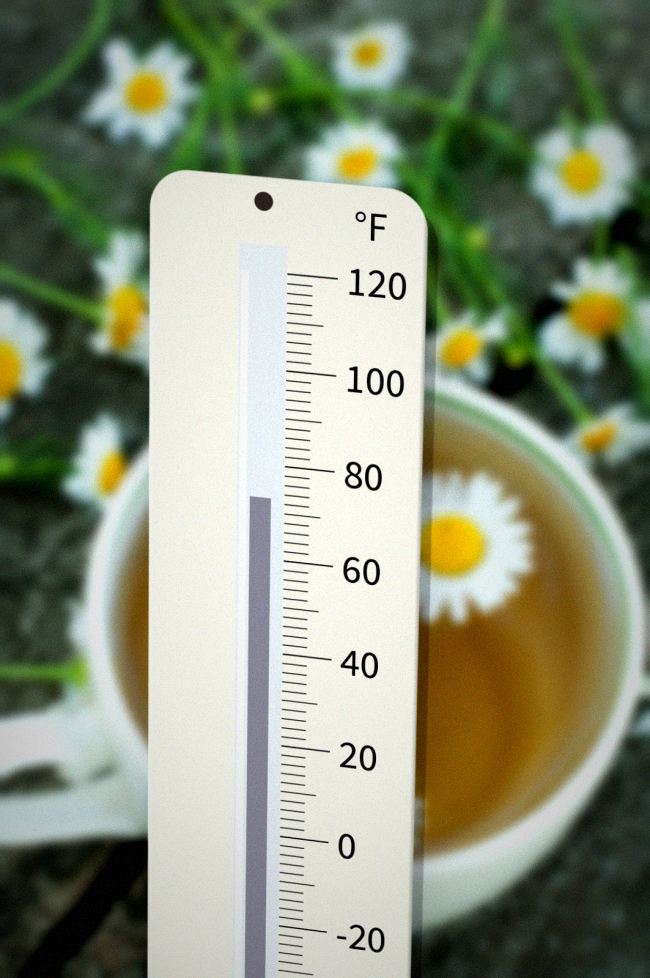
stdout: 73
